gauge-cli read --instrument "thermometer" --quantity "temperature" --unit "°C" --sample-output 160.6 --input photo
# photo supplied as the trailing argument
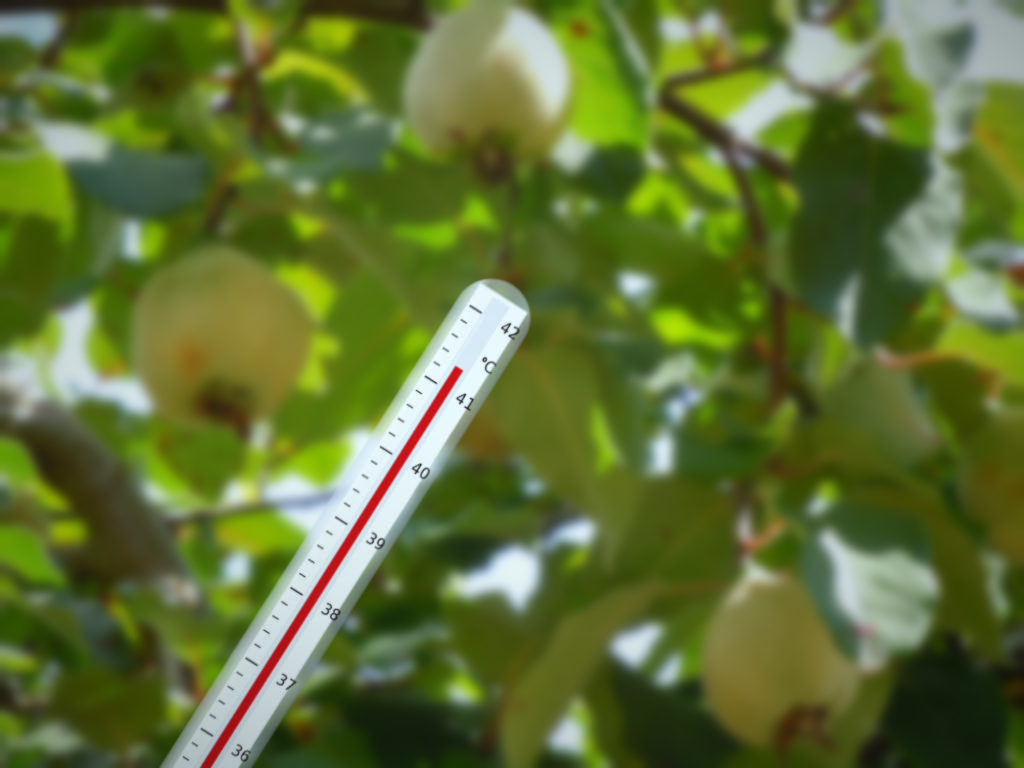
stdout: 41.3
